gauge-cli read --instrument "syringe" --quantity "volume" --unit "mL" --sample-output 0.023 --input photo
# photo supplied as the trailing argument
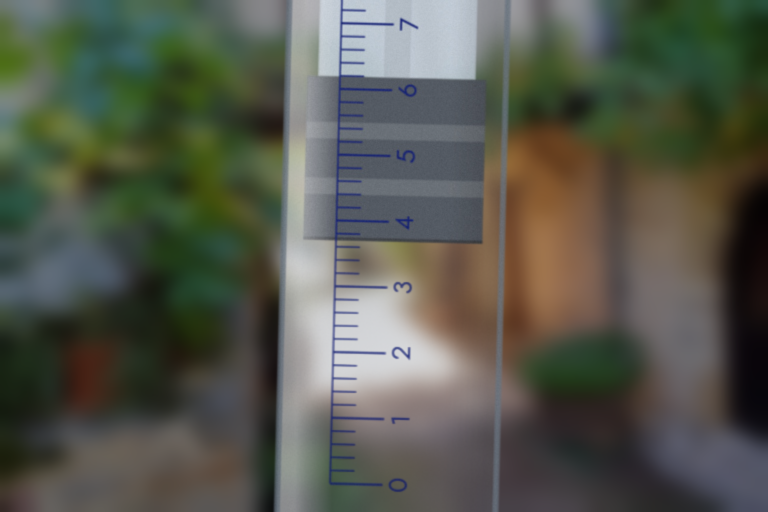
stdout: 3.7
